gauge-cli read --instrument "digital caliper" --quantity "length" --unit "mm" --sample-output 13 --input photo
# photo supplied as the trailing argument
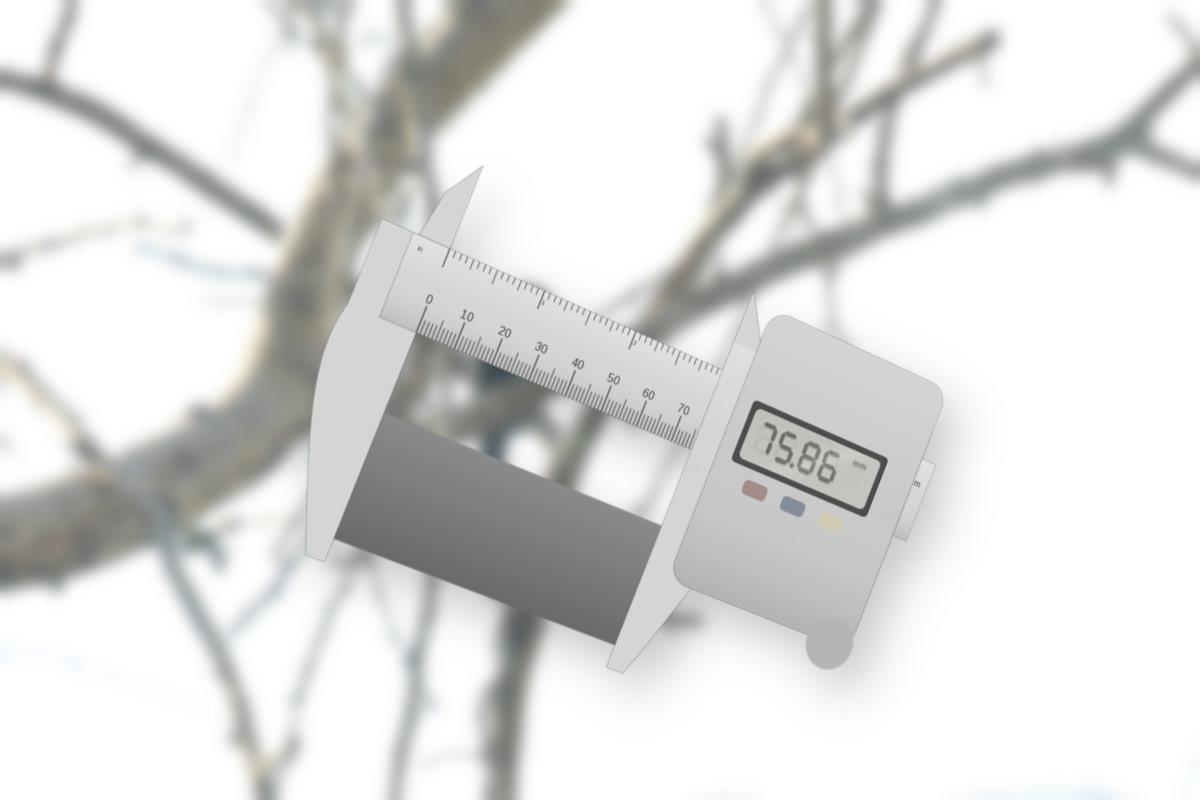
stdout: 75.86
